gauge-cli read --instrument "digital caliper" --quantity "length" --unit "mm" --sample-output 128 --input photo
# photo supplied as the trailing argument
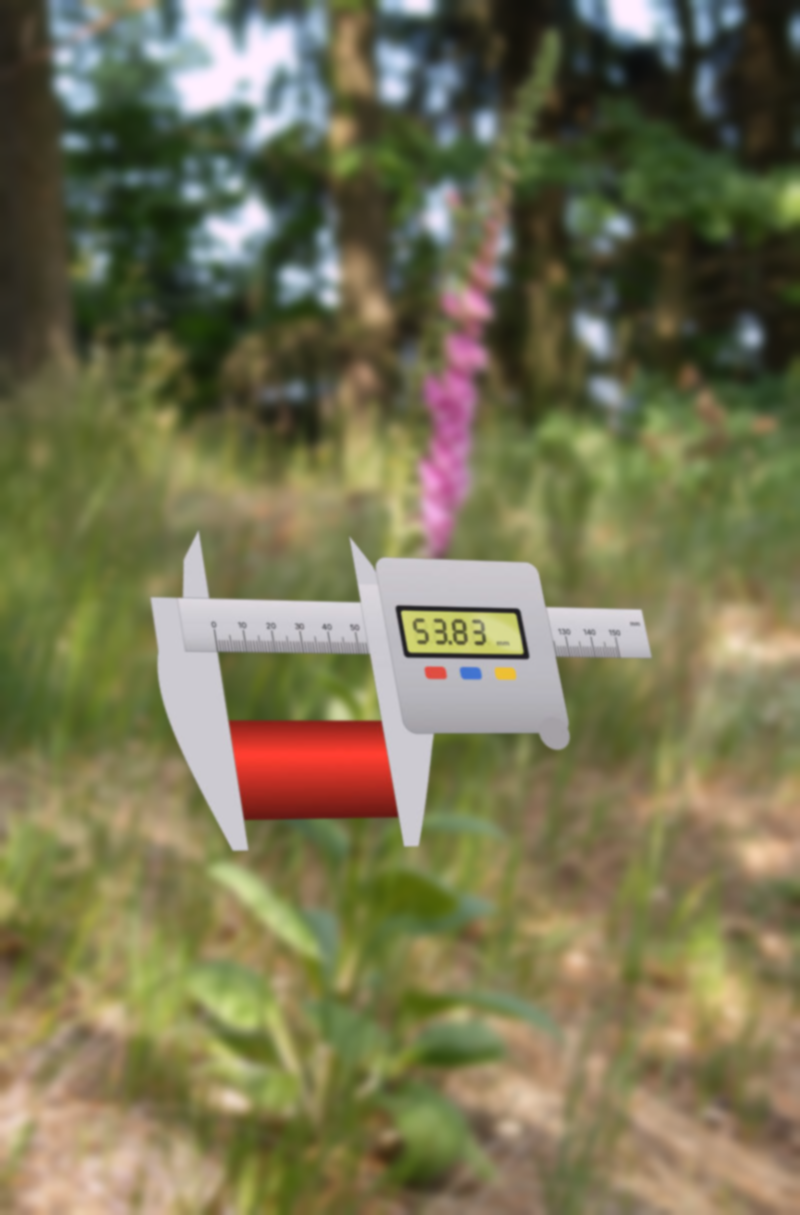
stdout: 53.83
